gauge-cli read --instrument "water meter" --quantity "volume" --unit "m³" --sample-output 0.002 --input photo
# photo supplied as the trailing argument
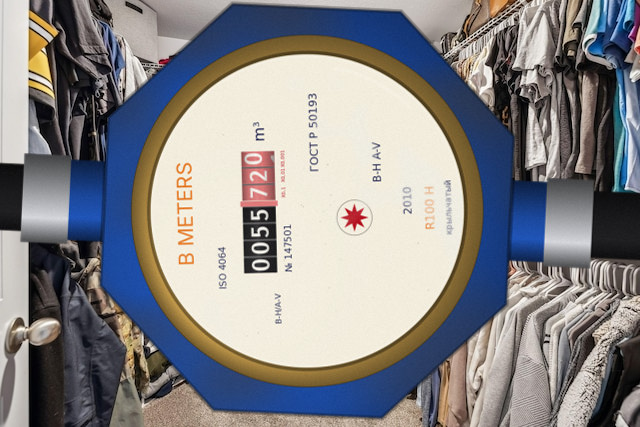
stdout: 55.720
